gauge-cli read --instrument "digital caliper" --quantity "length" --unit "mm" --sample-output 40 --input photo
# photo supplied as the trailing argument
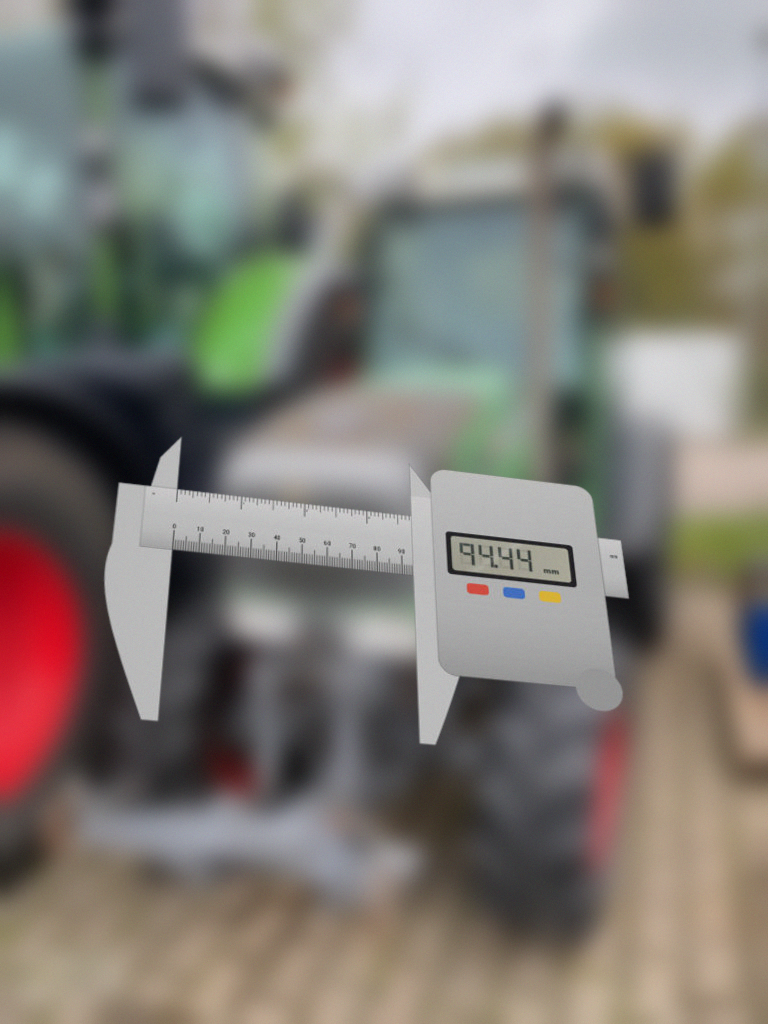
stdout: 94.44
